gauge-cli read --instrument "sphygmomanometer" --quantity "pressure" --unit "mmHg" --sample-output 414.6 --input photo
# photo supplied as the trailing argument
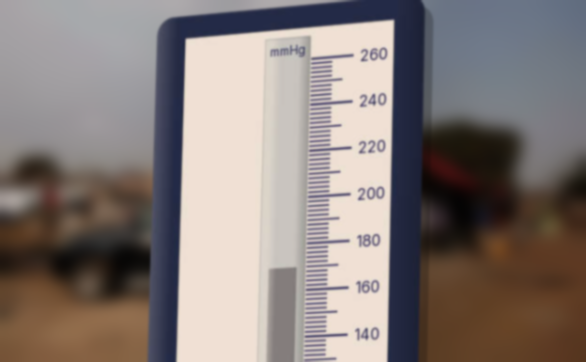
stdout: 170
